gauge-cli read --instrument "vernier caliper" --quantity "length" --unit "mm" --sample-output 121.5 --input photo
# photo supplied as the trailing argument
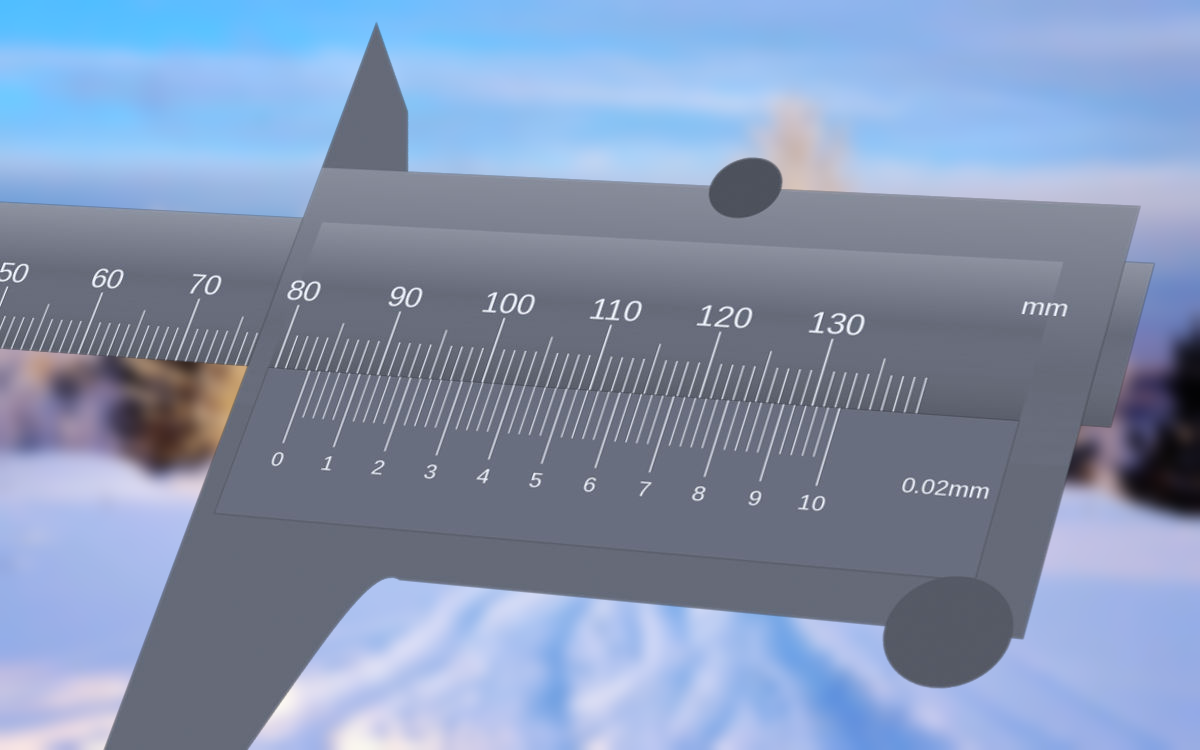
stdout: 83.4
